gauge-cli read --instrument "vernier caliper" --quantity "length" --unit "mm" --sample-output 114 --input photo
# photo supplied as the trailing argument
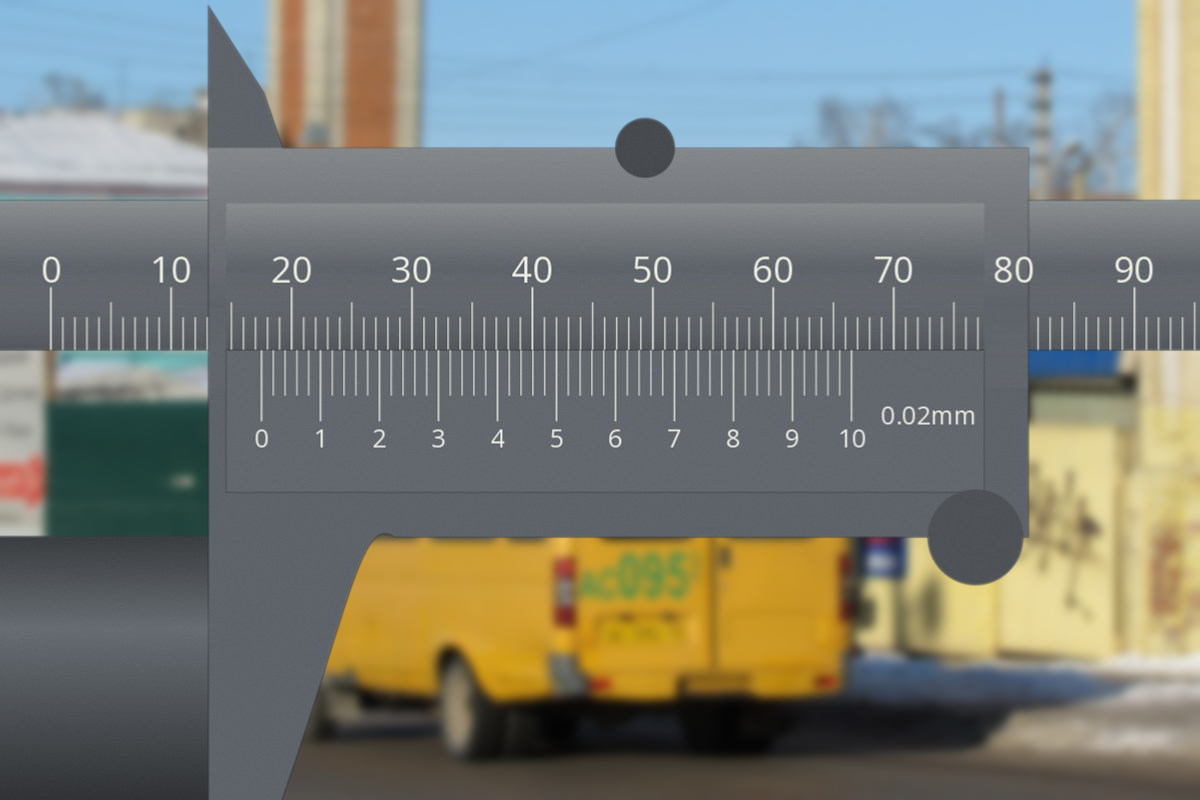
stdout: 17.5
